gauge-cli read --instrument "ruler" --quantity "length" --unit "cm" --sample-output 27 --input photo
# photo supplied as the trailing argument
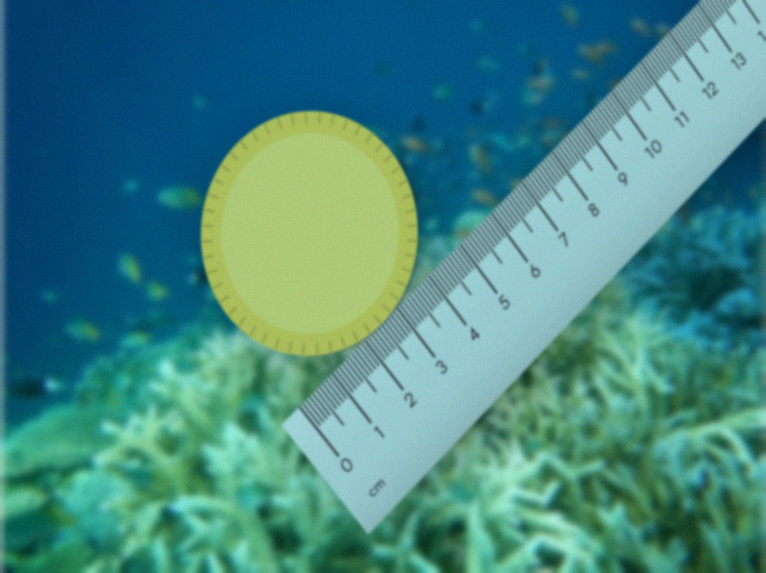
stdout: 5
